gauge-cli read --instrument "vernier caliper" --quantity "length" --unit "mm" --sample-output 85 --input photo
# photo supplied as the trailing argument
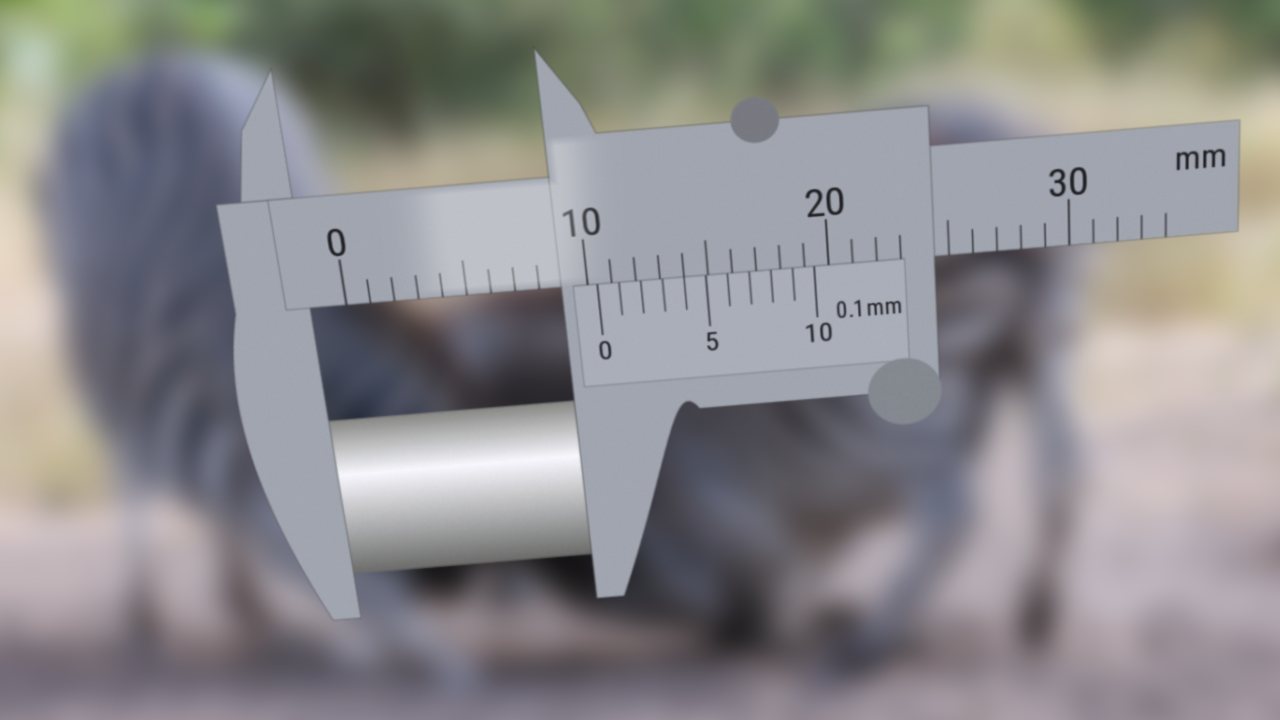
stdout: 10.4
